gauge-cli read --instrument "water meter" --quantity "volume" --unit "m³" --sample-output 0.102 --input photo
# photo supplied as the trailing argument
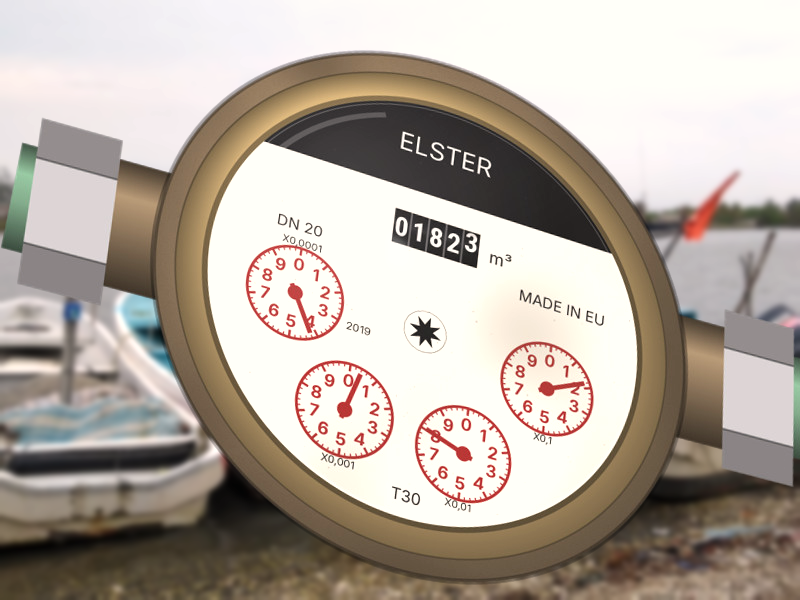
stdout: 1823.1804
